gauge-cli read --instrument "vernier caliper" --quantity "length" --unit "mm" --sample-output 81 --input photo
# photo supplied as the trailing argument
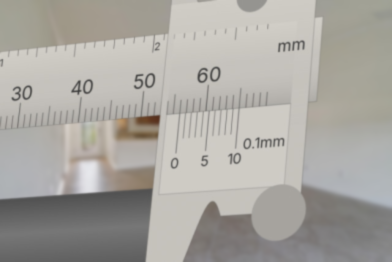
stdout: 56.0
